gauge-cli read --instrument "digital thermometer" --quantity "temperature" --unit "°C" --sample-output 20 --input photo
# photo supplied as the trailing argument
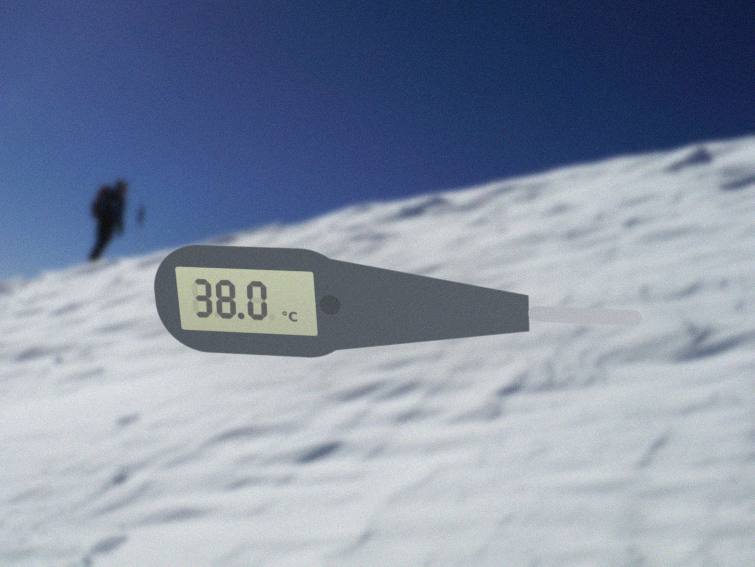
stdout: 38.0
